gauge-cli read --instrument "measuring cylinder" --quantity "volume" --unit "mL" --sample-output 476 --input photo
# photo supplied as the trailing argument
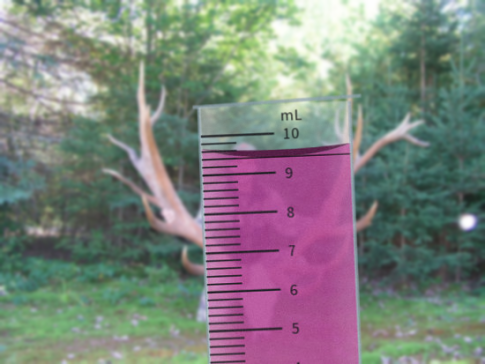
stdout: 9.4
